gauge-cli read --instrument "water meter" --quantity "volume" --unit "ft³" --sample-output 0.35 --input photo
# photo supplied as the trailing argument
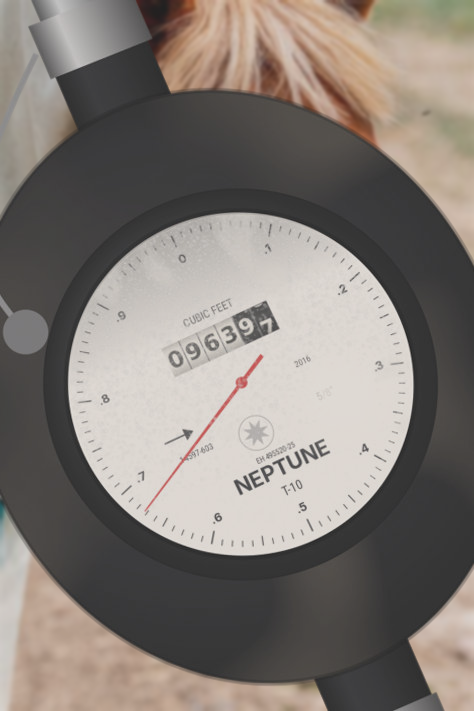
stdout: 96396.67
